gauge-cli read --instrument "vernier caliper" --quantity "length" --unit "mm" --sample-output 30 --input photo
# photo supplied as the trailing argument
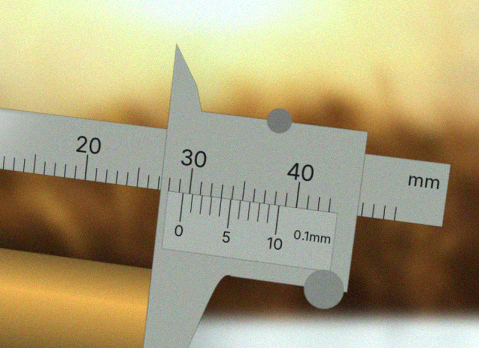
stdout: 29.4
